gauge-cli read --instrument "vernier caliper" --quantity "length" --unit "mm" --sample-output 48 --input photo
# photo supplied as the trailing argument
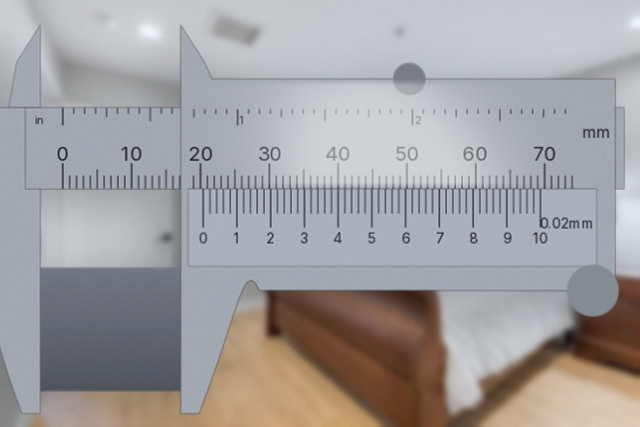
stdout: 20.4
